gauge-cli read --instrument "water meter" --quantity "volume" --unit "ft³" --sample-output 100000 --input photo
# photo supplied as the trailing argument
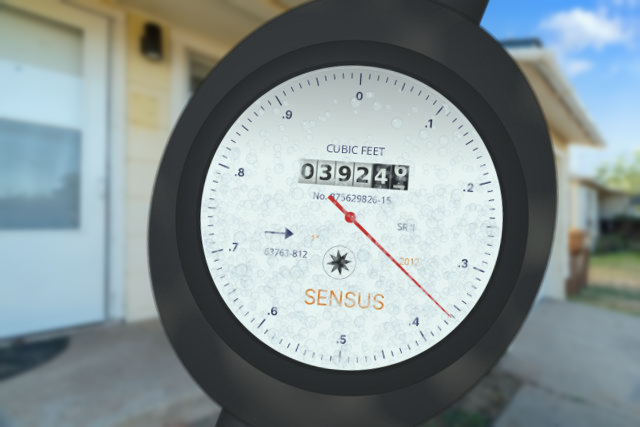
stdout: 39246.36
